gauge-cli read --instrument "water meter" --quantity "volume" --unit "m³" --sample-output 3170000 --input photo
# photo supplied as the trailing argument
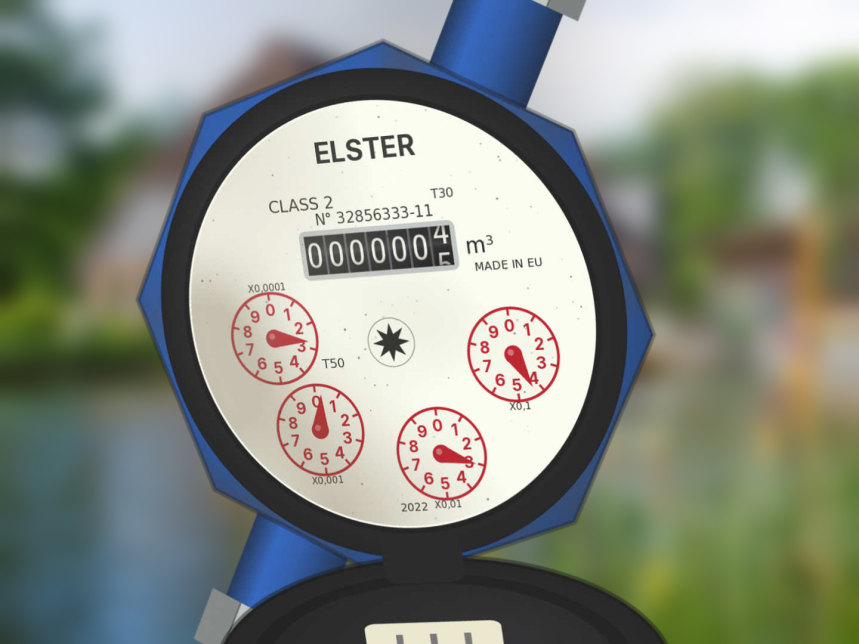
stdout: 4.4302
